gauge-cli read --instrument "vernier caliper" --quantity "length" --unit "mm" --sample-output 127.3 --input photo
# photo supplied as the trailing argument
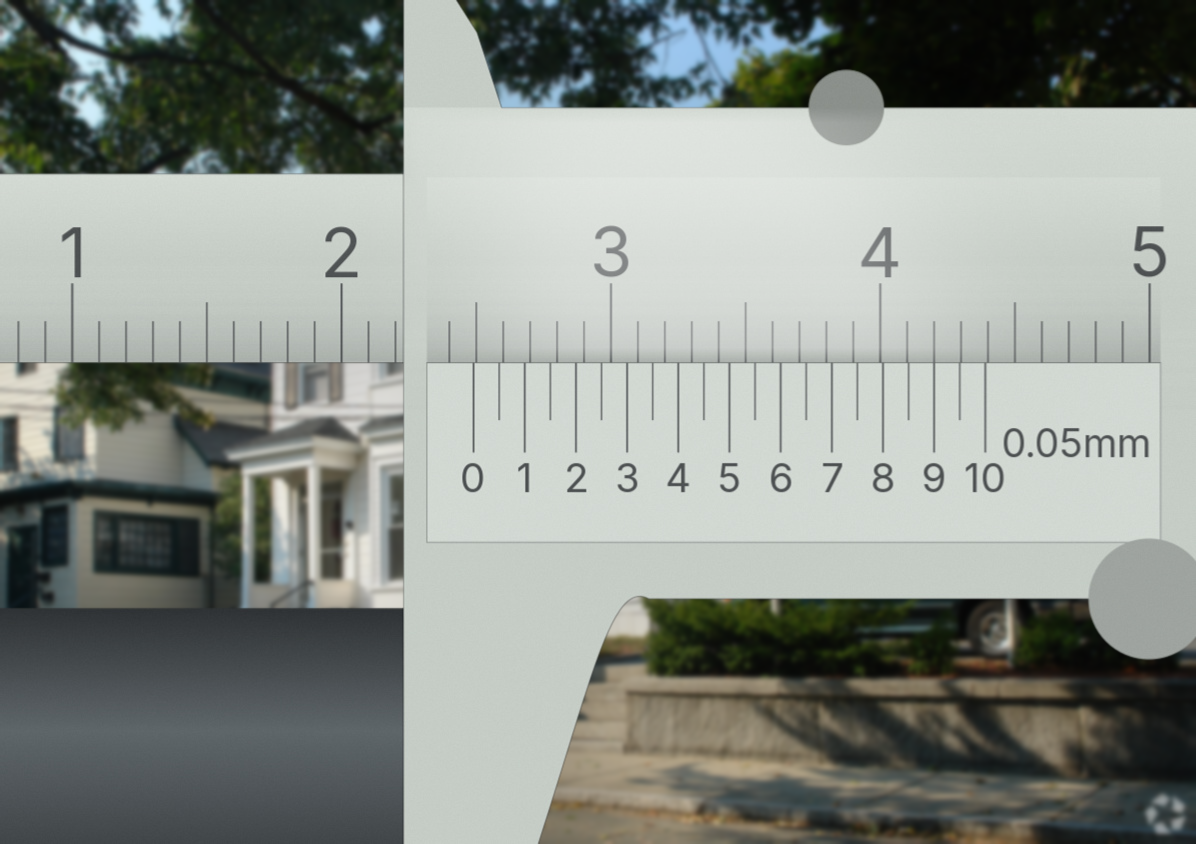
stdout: 24.90
